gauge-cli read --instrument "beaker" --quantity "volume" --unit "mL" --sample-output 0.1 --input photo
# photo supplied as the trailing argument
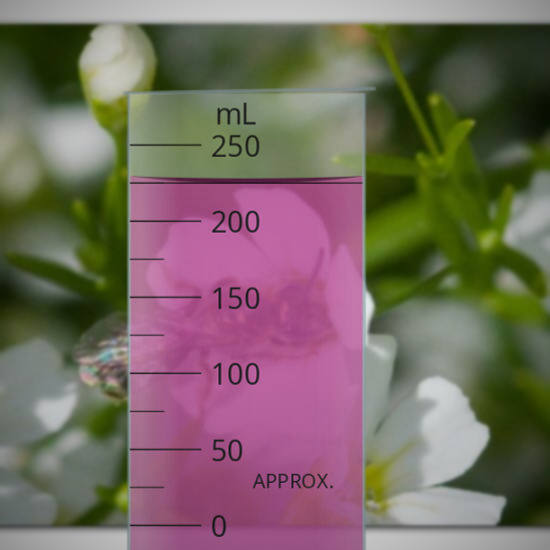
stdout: 225
